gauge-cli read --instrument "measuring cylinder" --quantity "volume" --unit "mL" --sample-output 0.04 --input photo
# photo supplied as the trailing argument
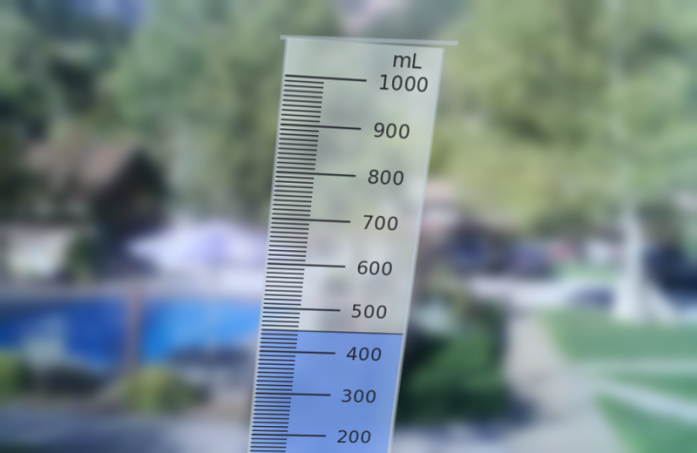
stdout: 450
